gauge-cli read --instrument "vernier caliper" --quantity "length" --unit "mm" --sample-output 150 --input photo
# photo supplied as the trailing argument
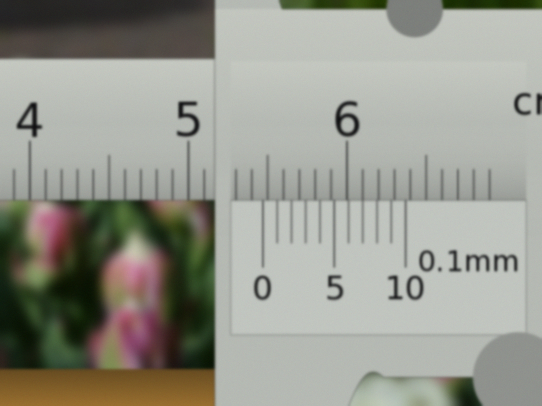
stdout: 54.7
